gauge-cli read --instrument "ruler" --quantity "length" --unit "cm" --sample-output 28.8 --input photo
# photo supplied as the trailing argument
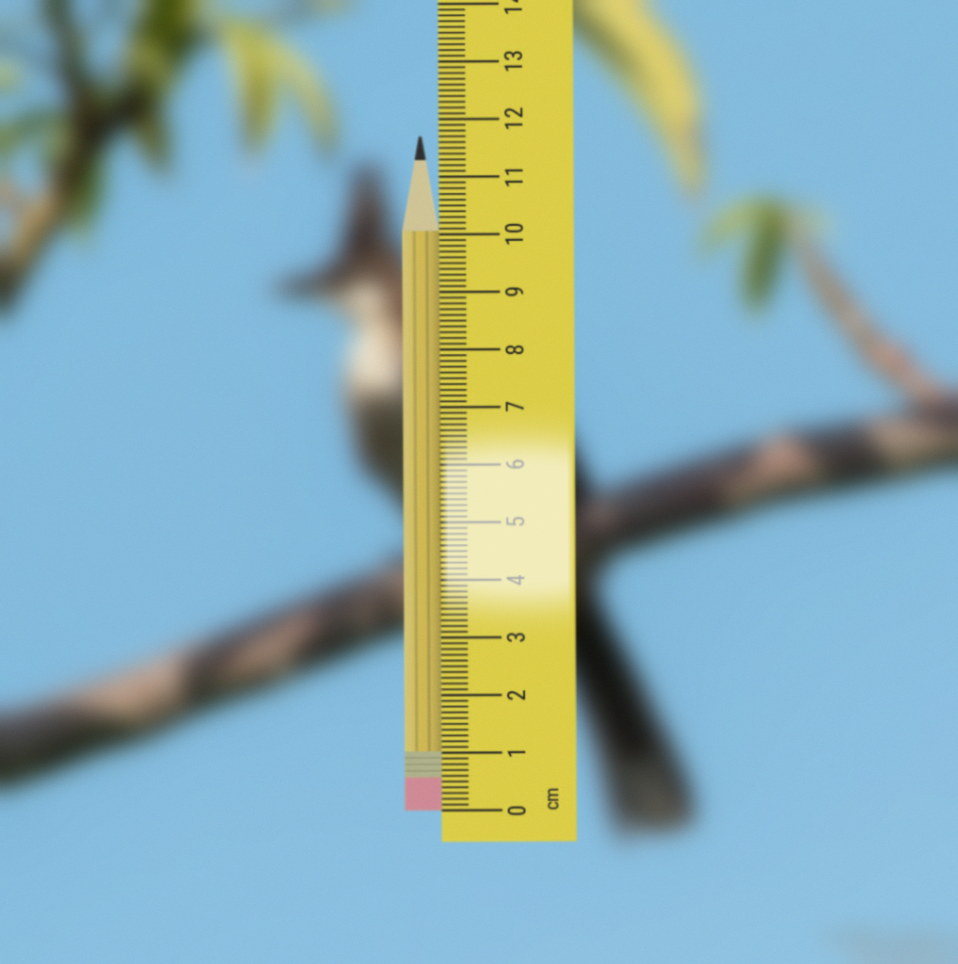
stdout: 11.7
